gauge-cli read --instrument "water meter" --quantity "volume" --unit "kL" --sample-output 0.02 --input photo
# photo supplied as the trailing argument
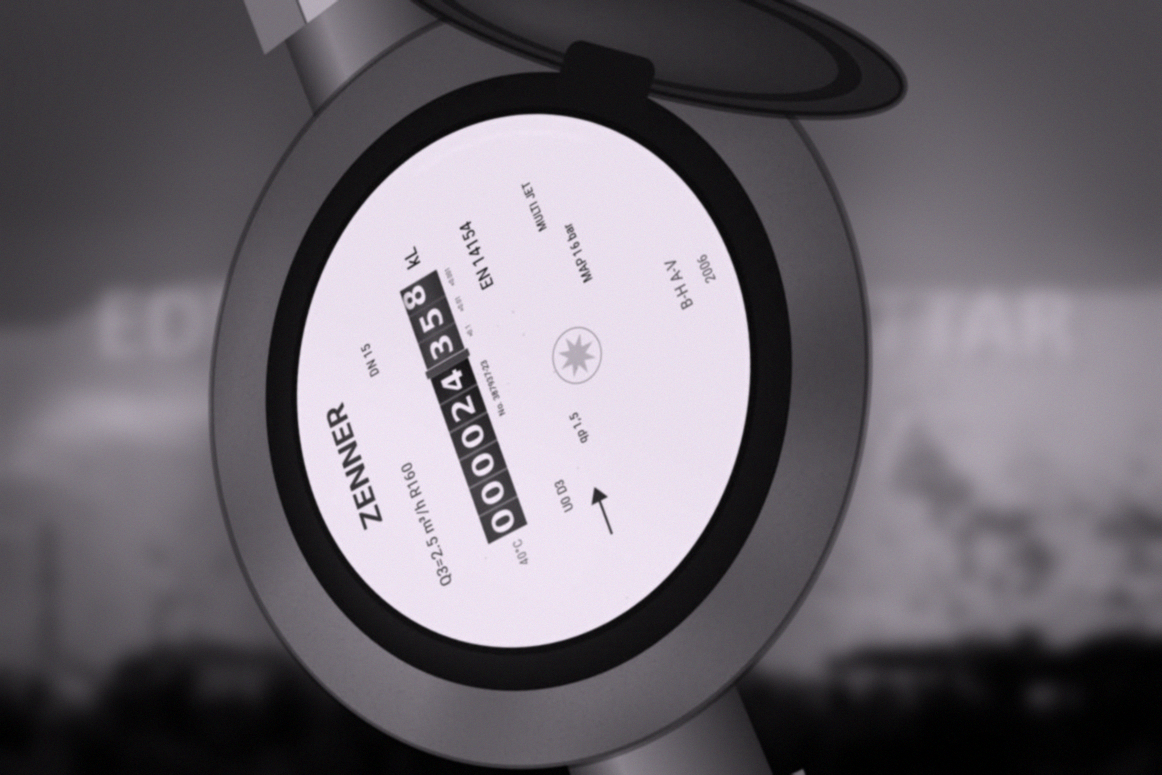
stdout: 24.358
